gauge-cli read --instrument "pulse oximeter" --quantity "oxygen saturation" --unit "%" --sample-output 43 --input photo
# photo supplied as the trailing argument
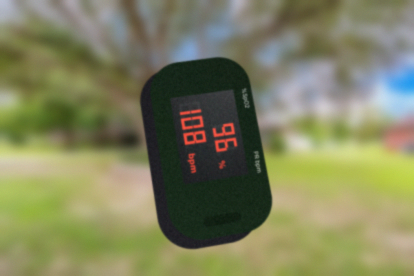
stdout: 96
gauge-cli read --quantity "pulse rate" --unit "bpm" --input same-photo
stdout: 108
